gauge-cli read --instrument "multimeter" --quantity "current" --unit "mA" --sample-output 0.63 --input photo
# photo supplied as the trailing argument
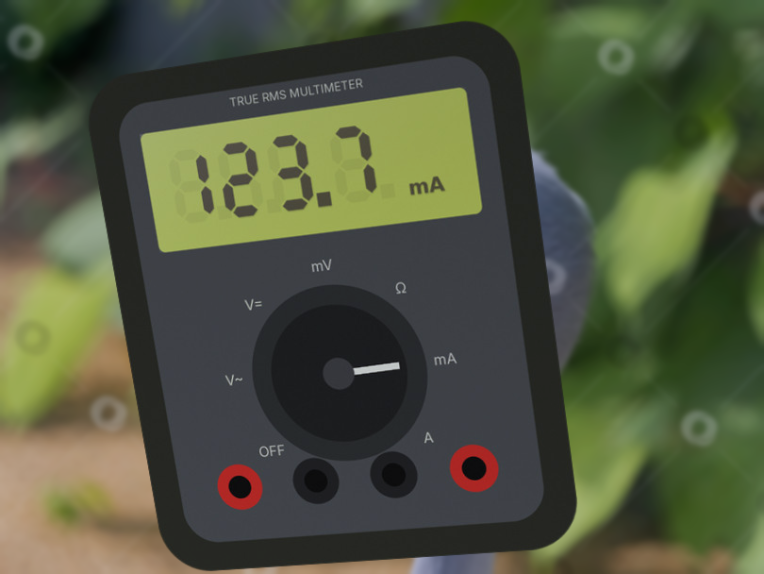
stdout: 123.7
